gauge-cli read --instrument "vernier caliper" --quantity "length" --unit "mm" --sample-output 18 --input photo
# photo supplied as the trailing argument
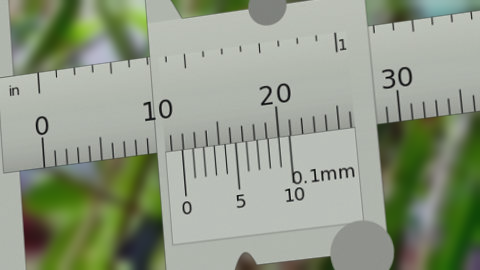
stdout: 11.9
